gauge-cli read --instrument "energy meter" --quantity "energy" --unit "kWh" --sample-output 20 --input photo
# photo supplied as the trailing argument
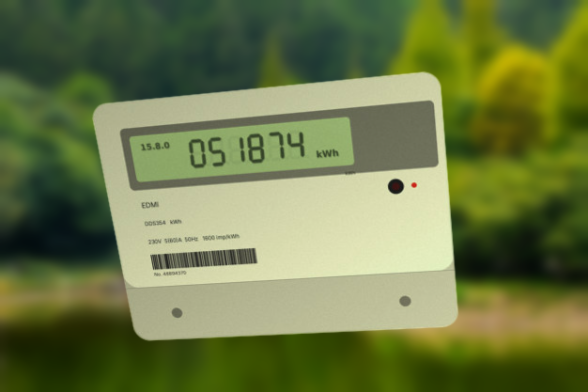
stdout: 51874
